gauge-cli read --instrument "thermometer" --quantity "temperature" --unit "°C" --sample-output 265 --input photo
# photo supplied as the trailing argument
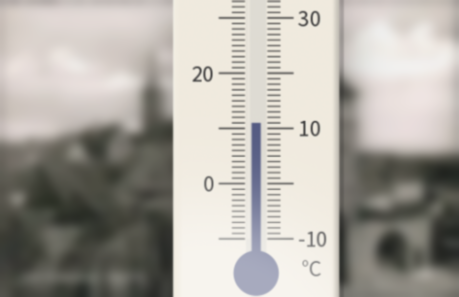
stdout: 11
